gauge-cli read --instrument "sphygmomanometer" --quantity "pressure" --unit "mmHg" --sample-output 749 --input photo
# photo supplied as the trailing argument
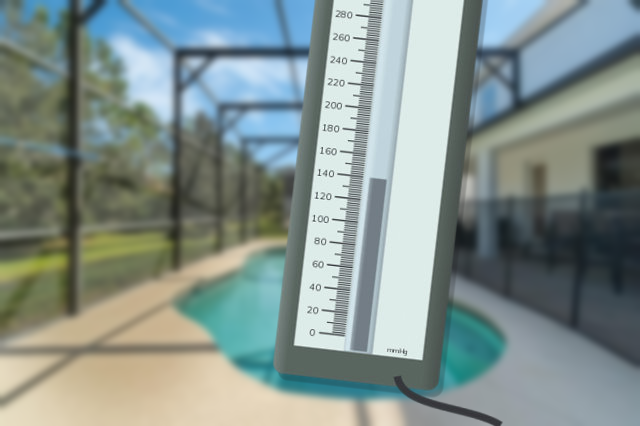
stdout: 140
